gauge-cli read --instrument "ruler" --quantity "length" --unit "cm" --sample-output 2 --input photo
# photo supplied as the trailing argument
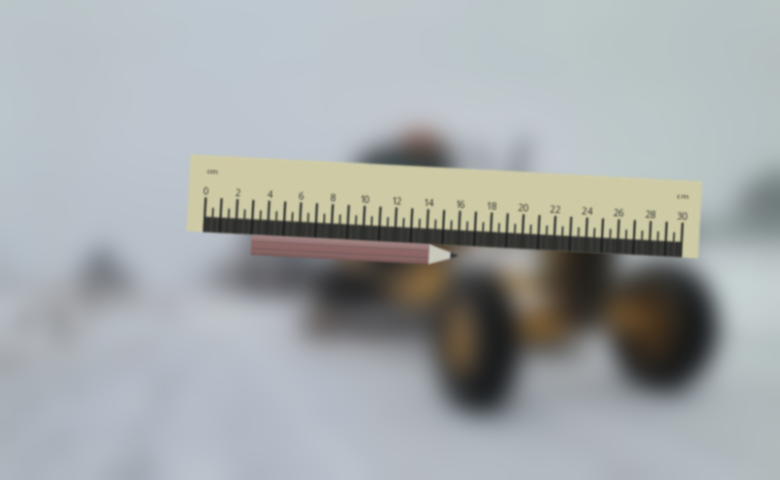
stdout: 13
